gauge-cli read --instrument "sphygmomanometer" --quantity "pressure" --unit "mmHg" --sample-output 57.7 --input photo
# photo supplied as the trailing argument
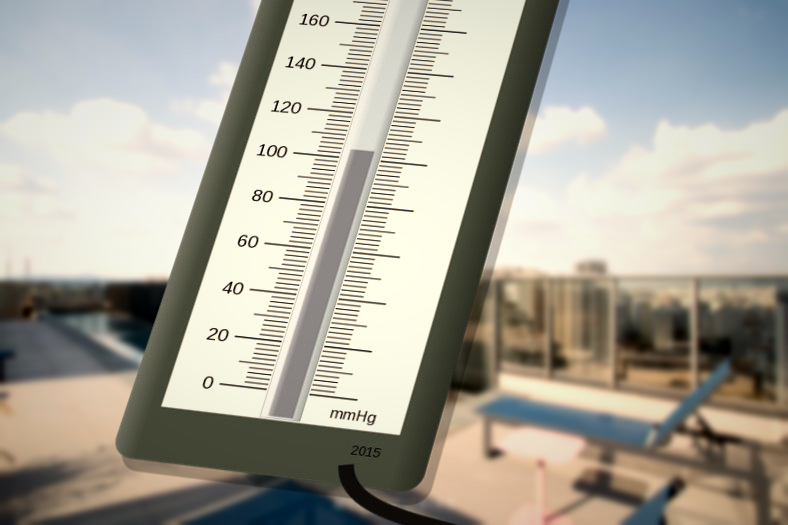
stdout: 104
